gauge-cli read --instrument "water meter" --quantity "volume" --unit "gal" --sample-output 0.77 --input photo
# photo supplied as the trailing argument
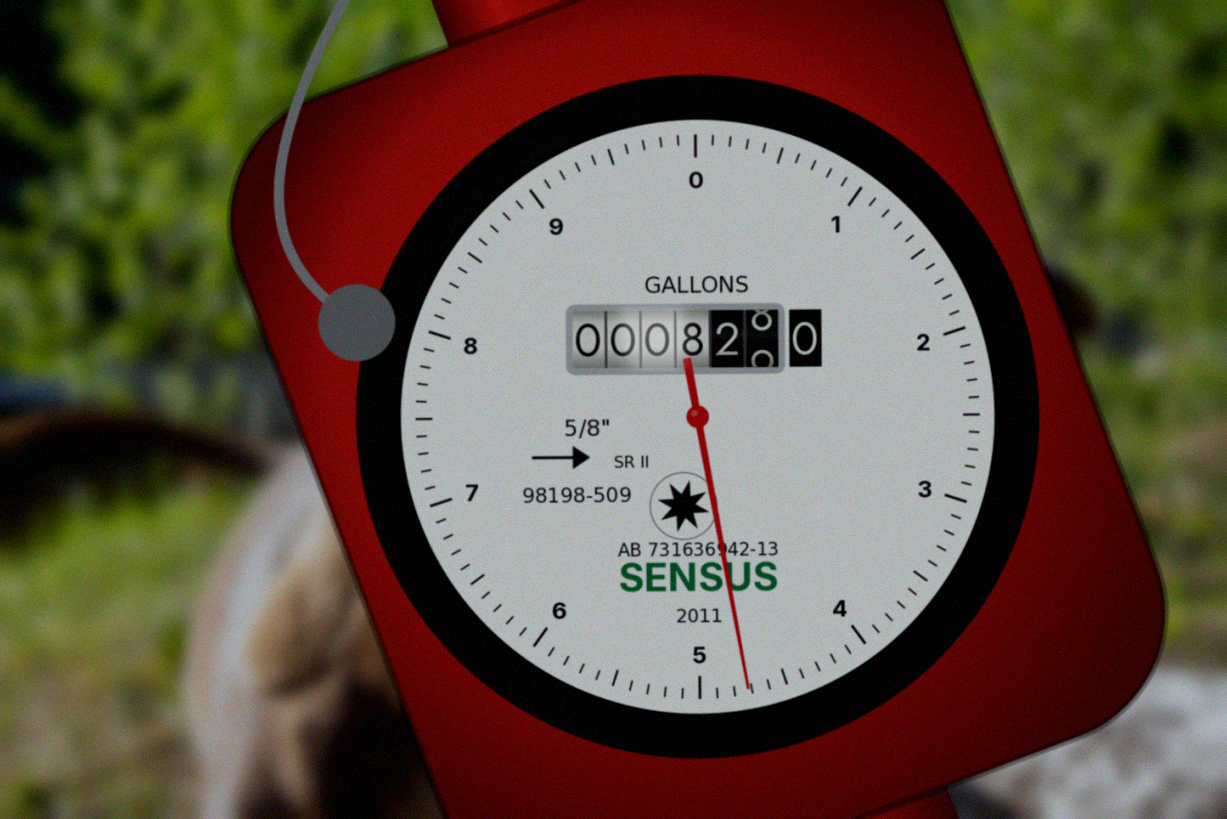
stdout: 8284.7
